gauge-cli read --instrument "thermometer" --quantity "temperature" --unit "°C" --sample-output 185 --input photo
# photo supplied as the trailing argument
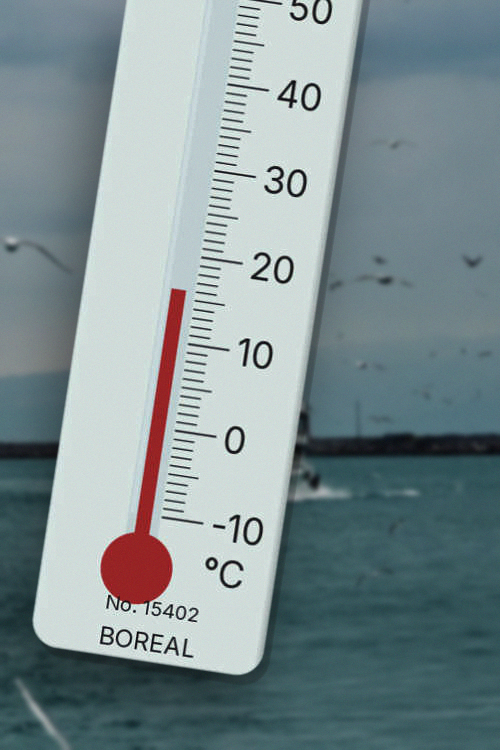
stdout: 16
